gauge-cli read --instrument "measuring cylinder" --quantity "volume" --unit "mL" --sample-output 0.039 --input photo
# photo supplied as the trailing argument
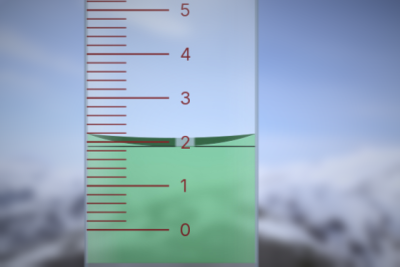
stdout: 1.9
